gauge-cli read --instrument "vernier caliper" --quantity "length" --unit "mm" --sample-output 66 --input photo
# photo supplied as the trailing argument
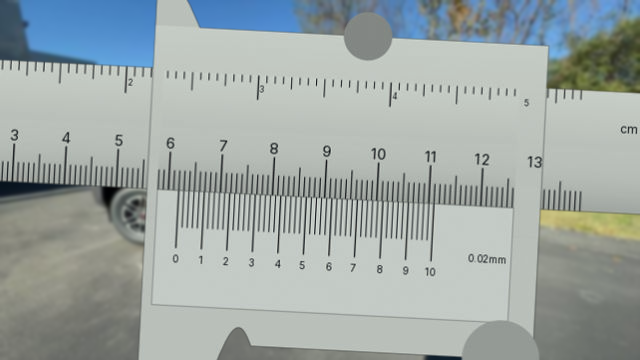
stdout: 62.0
